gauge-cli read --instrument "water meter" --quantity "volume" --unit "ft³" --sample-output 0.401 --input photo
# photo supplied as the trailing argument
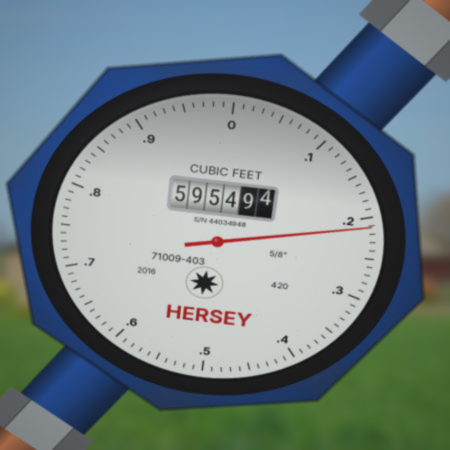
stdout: 595494.21
